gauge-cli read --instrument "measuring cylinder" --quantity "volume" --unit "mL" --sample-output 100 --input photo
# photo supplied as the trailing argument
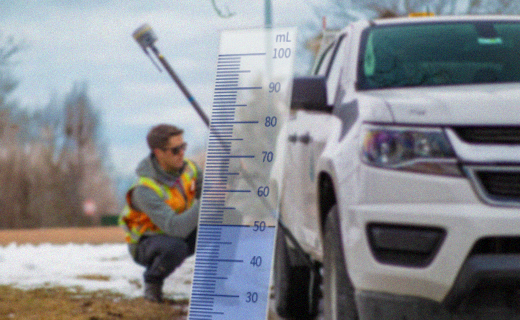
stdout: 50
